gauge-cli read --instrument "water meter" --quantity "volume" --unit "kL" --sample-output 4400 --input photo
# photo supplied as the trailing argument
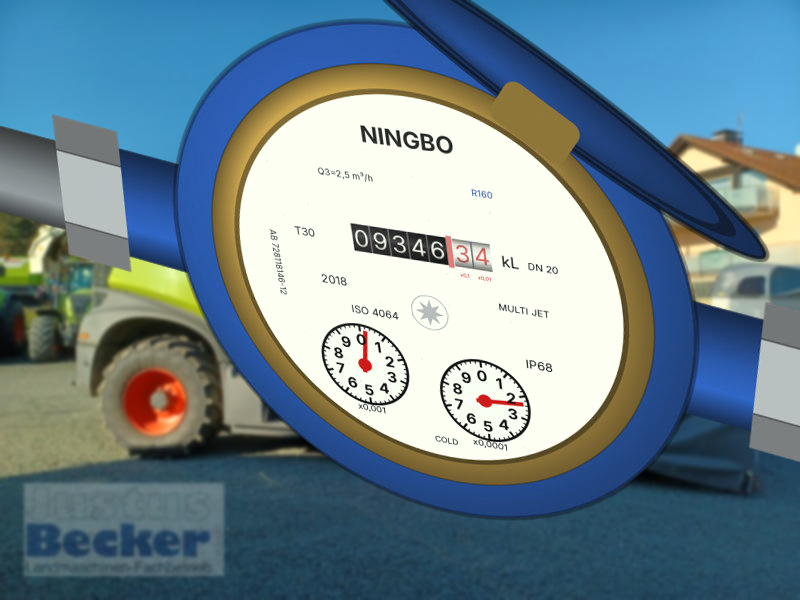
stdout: 9346.3402
